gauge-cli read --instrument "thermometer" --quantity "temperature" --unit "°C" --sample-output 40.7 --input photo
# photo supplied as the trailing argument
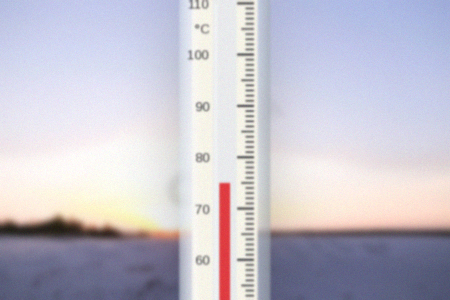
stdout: 75
